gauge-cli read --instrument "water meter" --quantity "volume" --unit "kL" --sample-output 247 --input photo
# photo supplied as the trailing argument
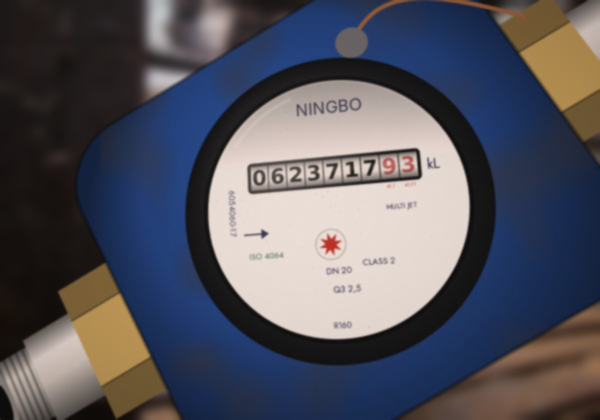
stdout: 623717.93
